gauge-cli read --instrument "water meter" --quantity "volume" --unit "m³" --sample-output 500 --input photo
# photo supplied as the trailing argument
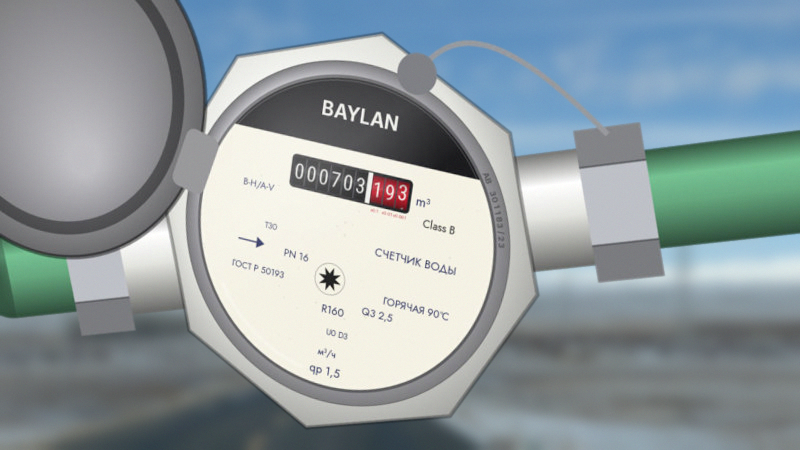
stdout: 703.193
